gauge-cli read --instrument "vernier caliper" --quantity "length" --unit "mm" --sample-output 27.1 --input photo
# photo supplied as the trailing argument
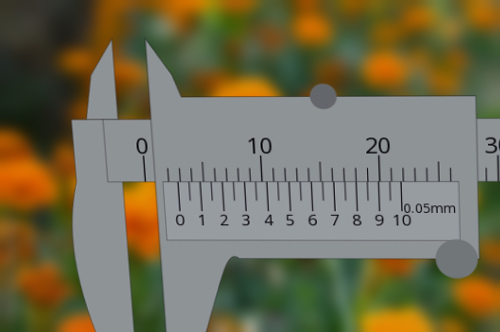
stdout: 2.8
